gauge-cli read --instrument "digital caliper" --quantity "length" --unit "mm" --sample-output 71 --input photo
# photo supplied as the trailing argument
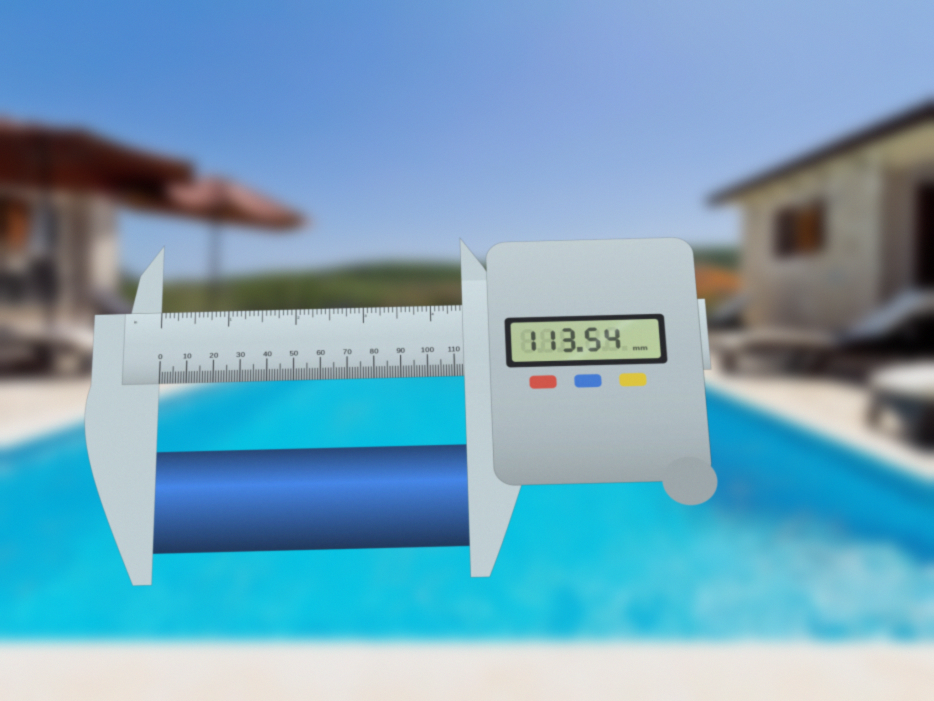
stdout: 113.54
